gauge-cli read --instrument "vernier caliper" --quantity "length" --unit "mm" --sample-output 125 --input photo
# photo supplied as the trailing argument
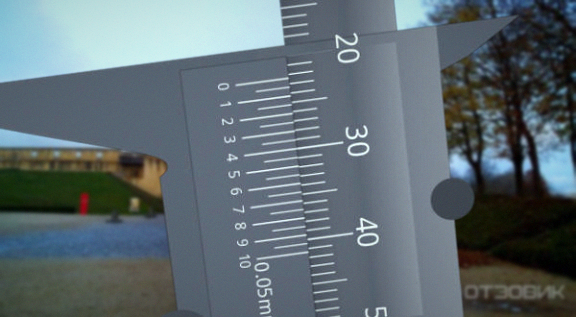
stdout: 22.4
